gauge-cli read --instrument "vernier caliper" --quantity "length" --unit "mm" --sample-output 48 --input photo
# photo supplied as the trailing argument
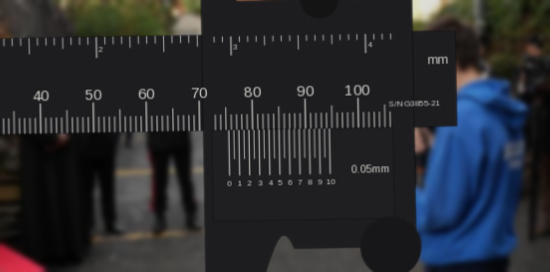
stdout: 75.5
